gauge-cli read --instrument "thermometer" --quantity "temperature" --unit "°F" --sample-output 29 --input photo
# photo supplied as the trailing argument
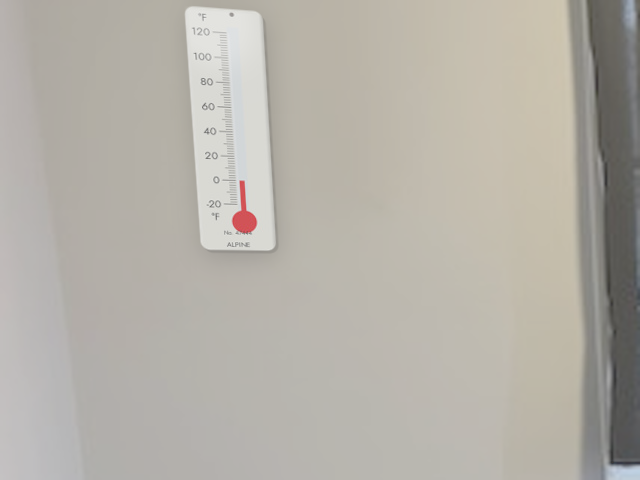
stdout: 0
